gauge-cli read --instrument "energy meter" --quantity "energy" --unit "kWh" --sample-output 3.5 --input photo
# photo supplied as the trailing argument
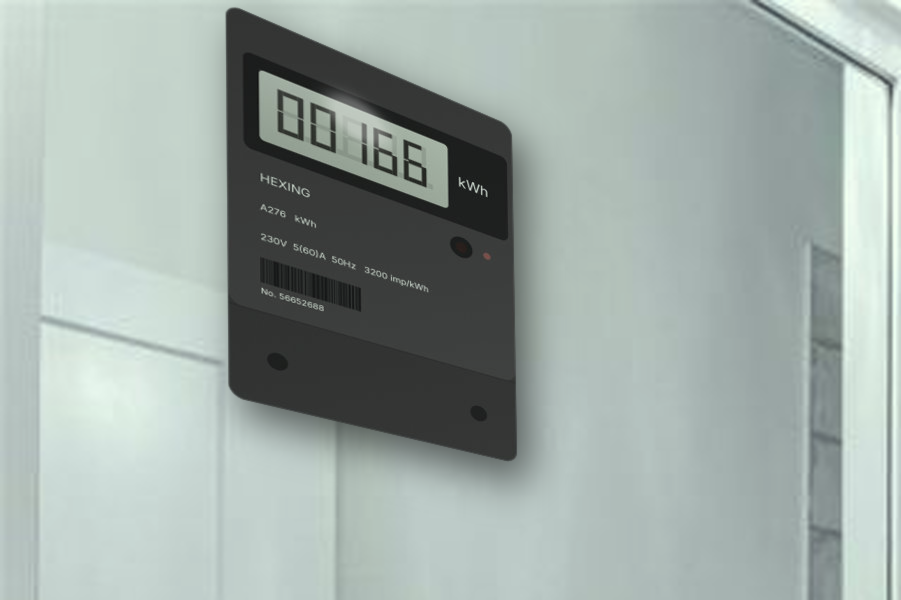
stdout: 166
